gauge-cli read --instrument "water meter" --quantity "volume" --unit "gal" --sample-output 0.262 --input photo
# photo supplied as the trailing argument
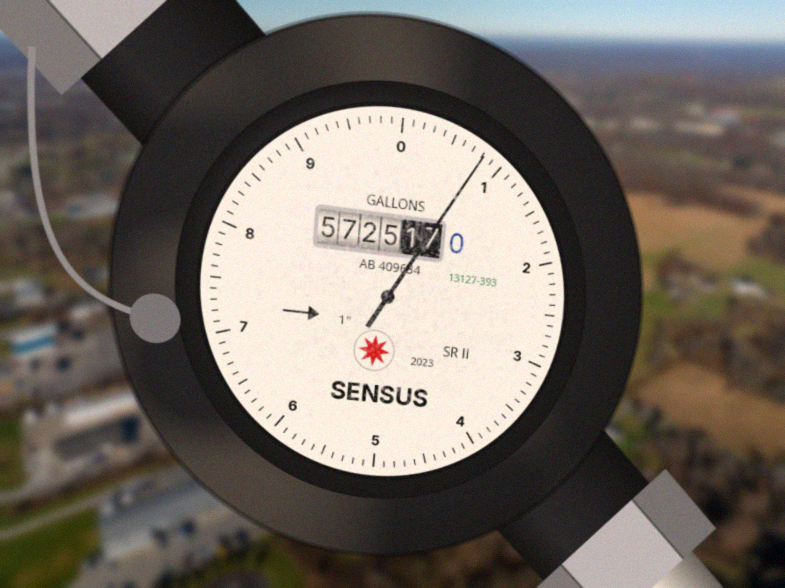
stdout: 5725170.8
